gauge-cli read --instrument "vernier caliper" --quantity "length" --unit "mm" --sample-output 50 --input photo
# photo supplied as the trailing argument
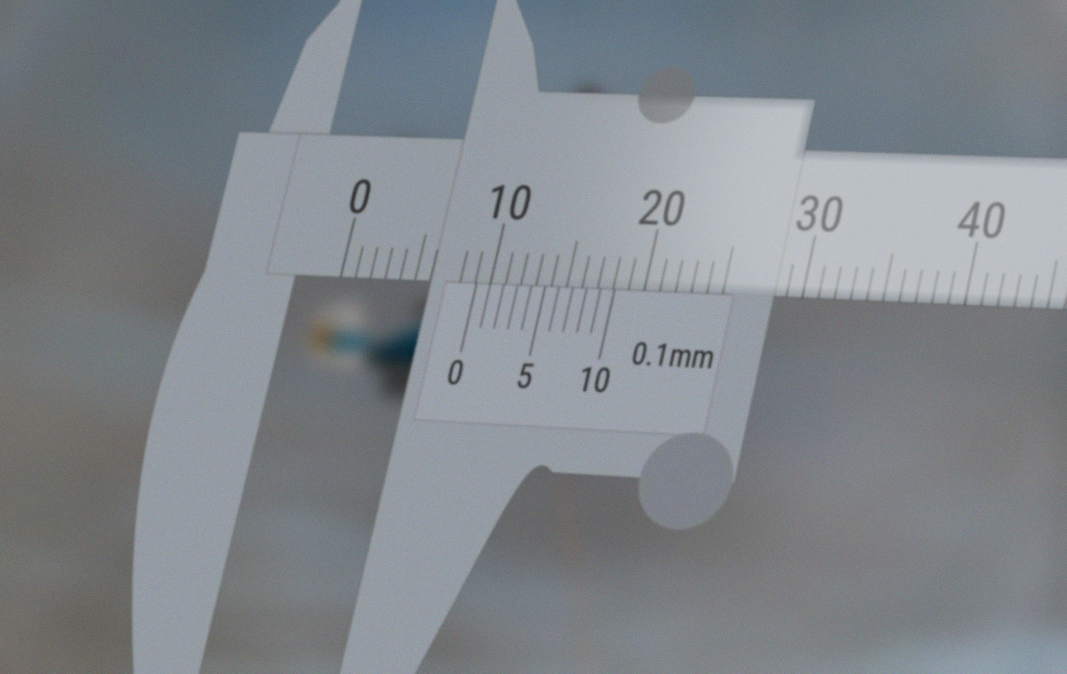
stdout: 9.1
